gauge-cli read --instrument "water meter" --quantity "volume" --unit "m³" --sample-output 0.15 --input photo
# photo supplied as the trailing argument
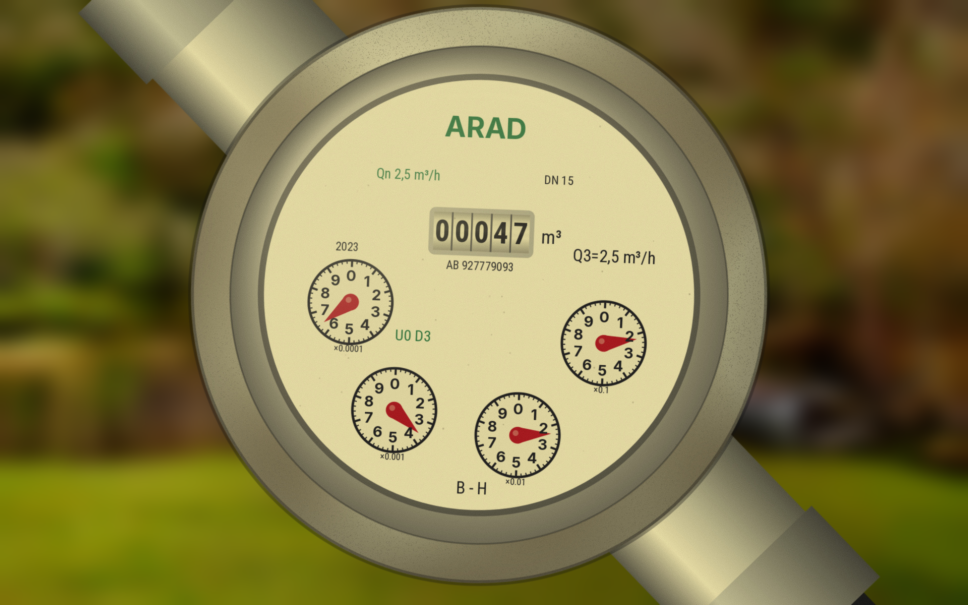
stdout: 47.2236
